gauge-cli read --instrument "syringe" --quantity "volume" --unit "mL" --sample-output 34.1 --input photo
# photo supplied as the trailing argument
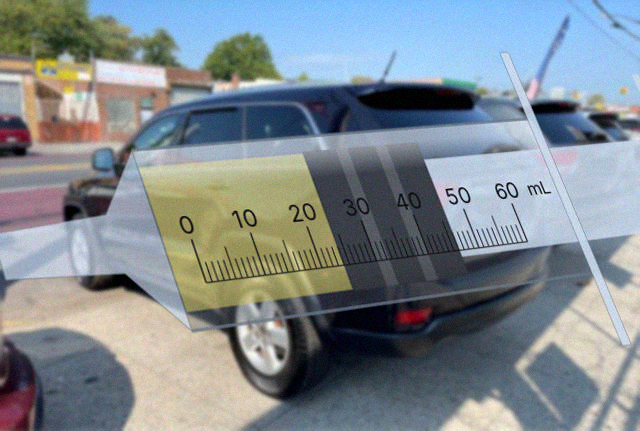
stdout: 24
